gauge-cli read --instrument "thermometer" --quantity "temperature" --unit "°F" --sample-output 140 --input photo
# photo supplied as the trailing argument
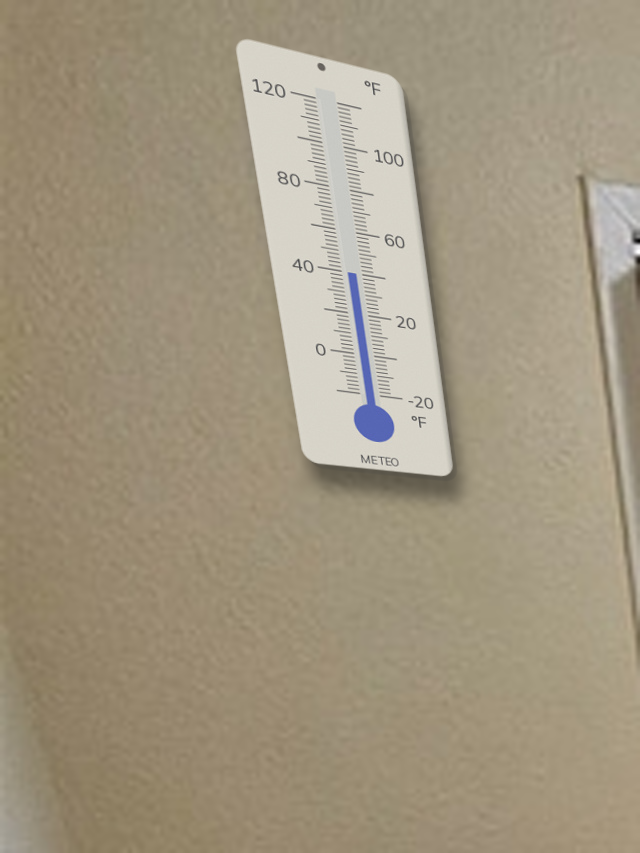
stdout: 40
